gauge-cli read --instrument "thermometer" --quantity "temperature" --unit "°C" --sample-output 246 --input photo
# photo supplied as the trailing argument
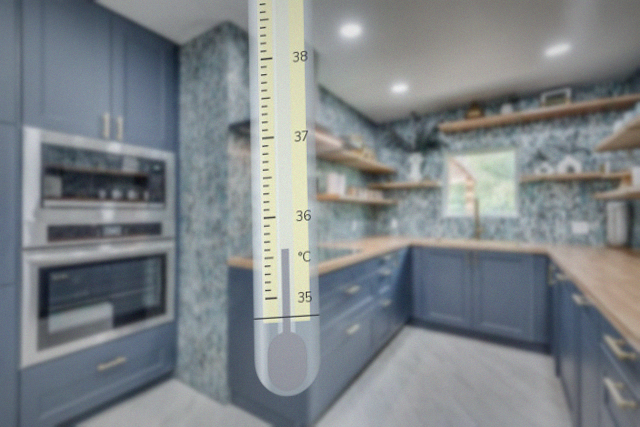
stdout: 35.6
